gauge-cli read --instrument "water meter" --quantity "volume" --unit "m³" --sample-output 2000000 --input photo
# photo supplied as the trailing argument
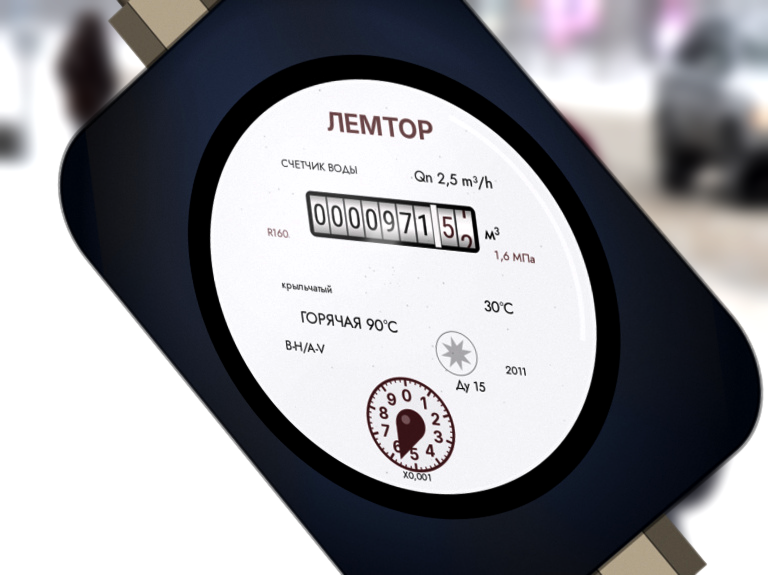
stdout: 971.515
